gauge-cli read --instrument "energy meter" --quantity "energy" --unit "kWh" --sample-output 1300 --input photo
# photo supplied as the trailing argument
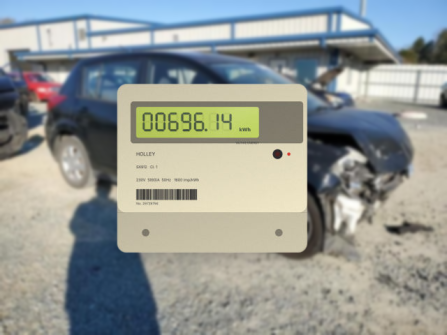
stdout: 696.14
